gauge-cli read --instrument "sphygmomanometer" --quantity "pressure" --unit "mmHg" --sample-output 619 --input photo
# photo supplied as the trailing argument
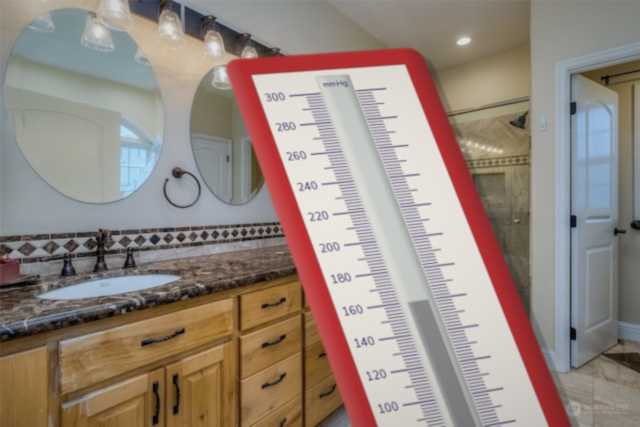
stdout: 160
